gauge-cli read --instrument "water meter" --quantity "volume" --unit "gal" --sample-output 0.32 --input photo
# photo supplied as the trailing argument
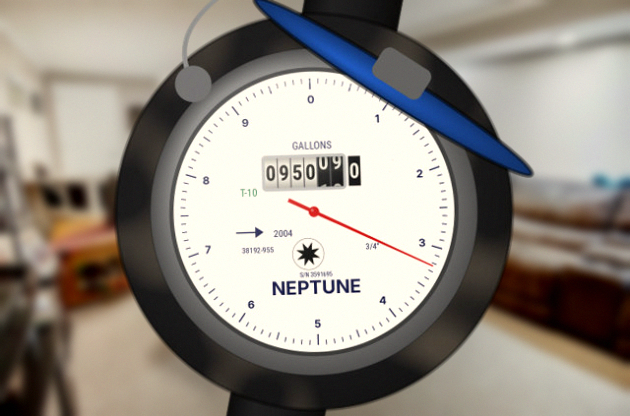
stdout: 950093.2
